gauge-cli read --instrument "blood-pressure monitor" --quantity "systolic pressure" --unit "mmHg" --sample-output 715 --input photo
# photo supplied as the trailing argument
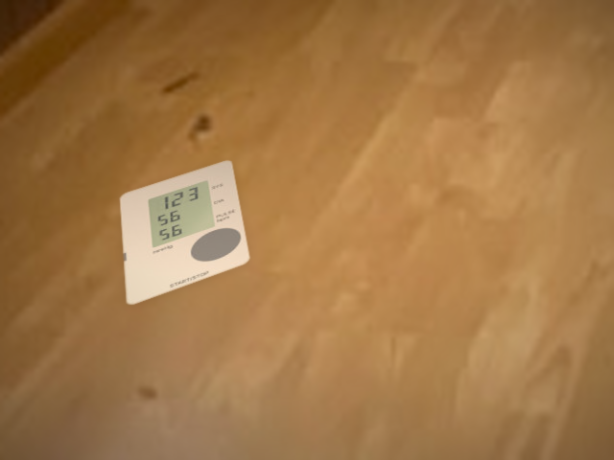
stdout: 123
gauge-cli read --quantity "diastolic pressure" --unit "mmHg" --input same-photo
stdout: 56
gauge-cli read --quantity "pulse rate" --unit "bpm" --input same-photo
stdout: 56
